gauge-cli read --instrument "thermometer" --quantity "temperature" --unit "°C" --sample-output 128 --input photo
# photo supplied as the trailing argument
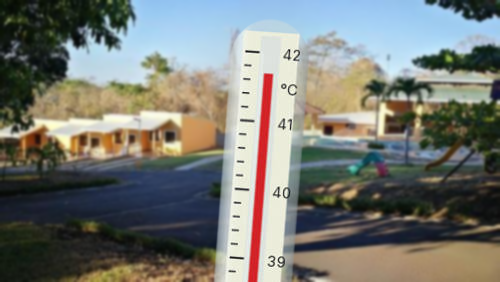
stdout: 41.7
